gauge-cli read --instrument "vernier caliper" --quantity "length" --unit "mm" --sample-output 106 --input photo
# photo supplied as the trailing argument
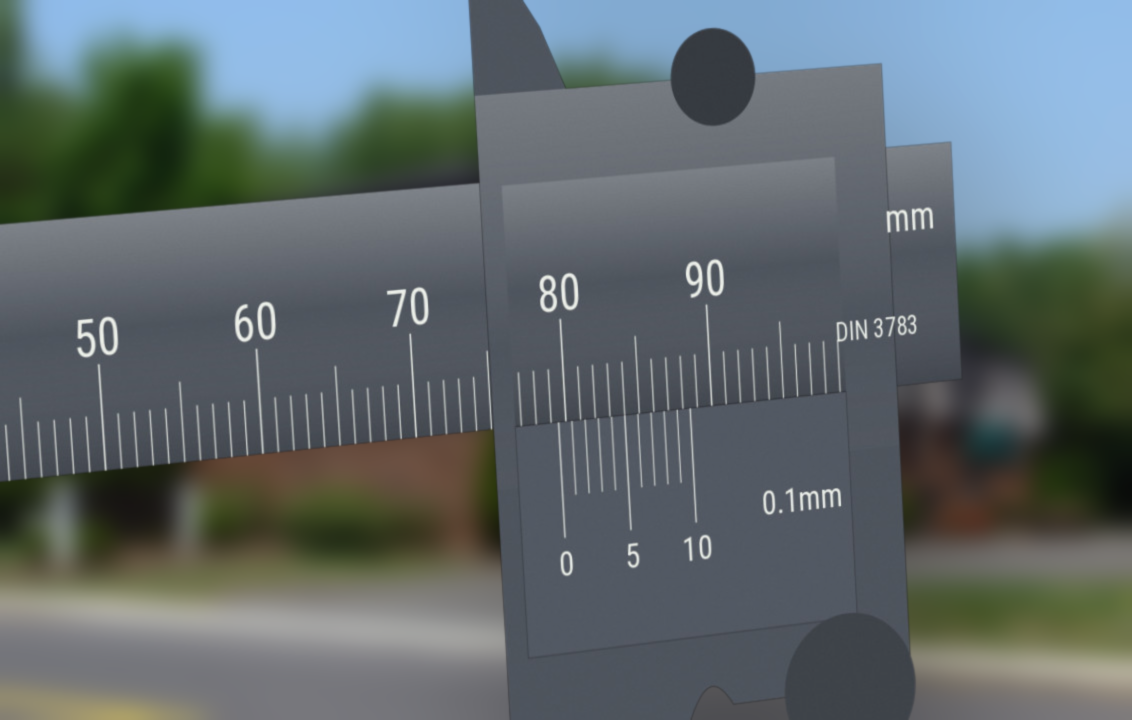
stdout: 79.5
